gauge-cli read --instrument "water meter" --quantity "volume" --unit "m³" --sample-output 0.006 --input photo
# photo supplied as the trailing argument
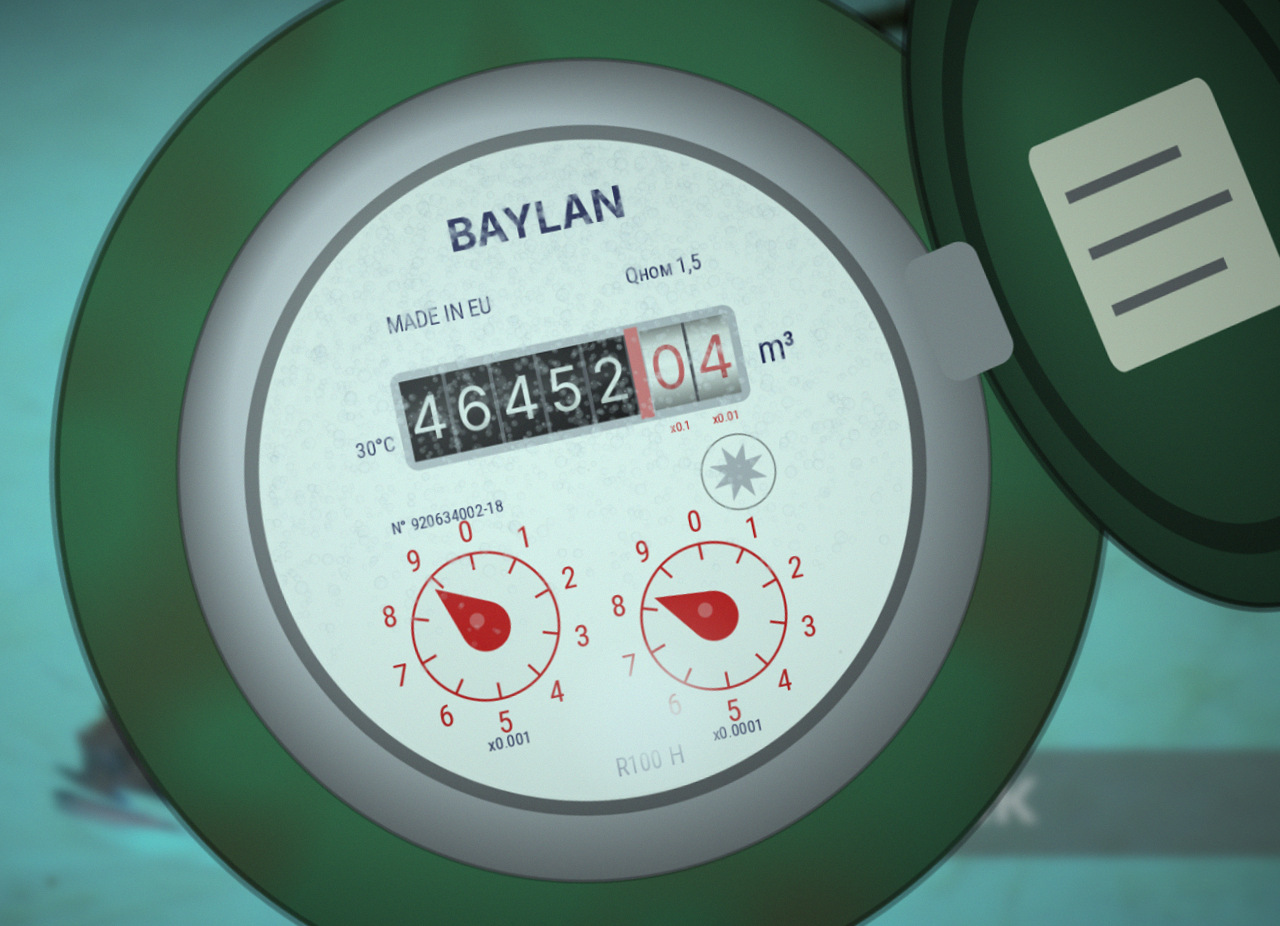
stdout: 46452.0488
